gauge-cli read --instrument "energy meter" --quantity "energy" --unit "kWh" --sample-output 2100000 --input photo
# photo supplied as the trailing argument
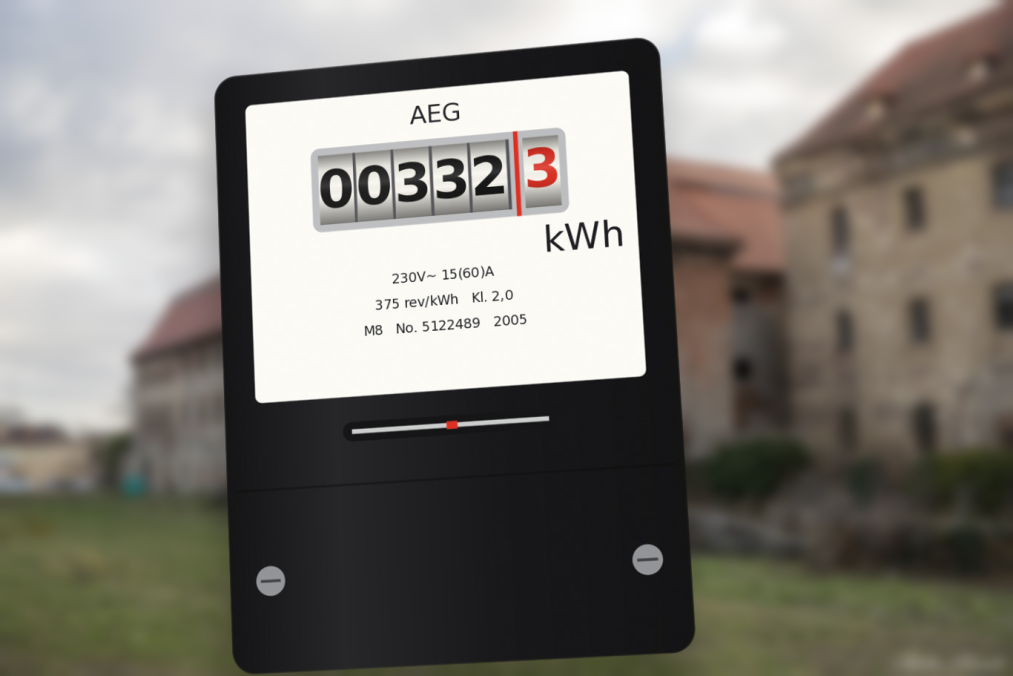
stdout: 332.3
